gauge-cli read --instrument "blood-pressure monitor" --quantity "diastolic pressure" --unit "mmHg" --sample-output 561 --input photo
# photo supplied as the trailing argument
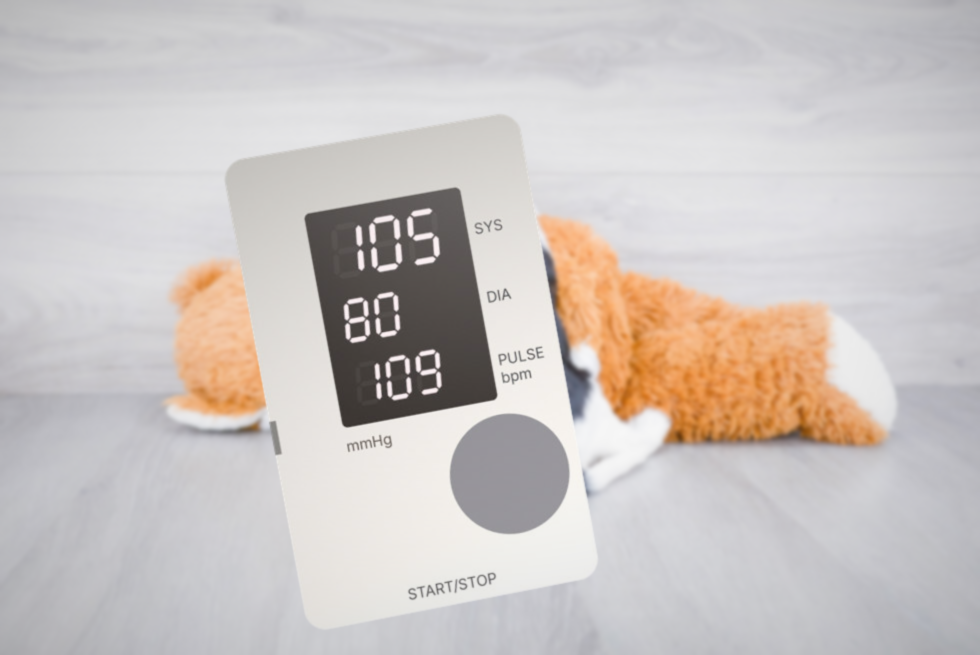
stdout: 80
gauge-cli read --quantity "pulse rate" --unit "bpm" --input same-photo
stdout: 109
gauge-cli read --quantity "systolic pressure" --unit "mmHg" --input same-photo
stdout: 105
